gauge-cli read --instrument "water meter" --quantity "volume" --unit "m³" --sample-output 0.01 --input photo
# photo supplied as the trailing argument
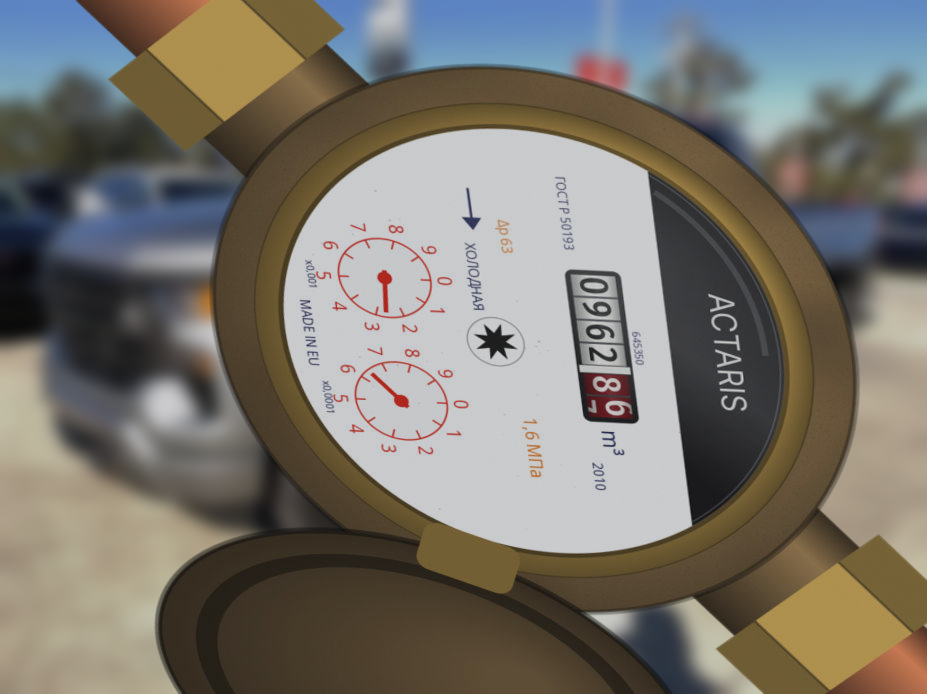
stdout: 962.8626
